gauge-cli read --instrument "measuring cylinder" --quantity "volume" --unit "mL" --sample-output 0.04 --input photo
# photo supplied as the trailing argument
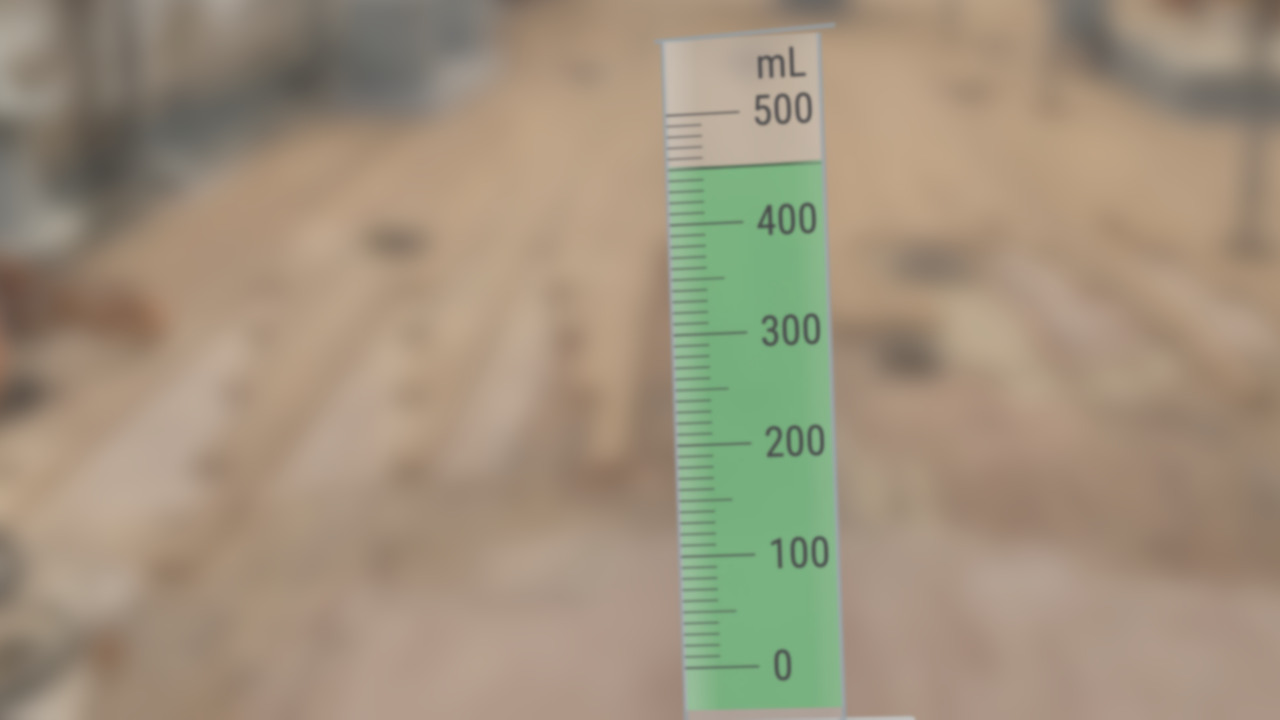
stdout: 450
